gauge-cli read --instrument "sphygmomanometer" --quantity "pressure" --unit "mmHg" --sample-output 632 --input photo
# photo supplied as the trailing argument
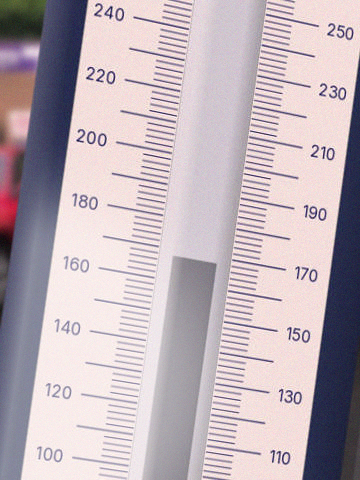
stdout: 168
